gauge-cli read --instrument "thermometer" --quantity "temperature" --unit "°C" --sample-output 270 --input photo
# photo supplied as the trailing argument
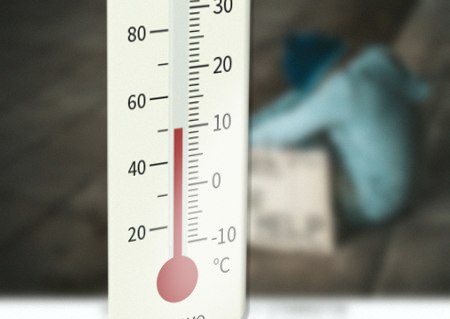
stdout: 10
